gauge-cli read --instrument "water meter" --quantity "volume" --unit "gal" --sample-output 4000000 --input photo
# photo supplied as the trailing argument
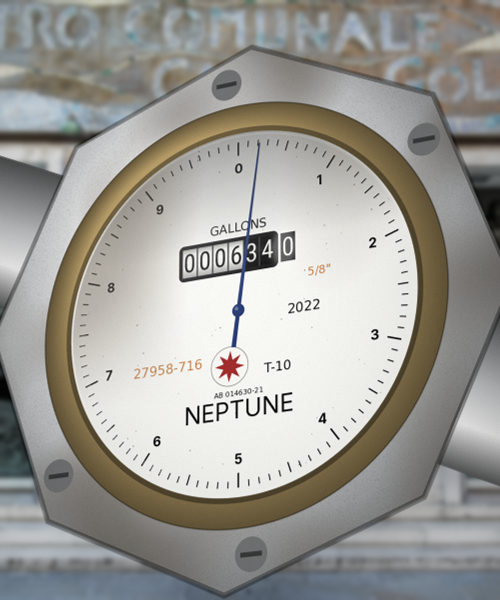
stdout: 6340.2
